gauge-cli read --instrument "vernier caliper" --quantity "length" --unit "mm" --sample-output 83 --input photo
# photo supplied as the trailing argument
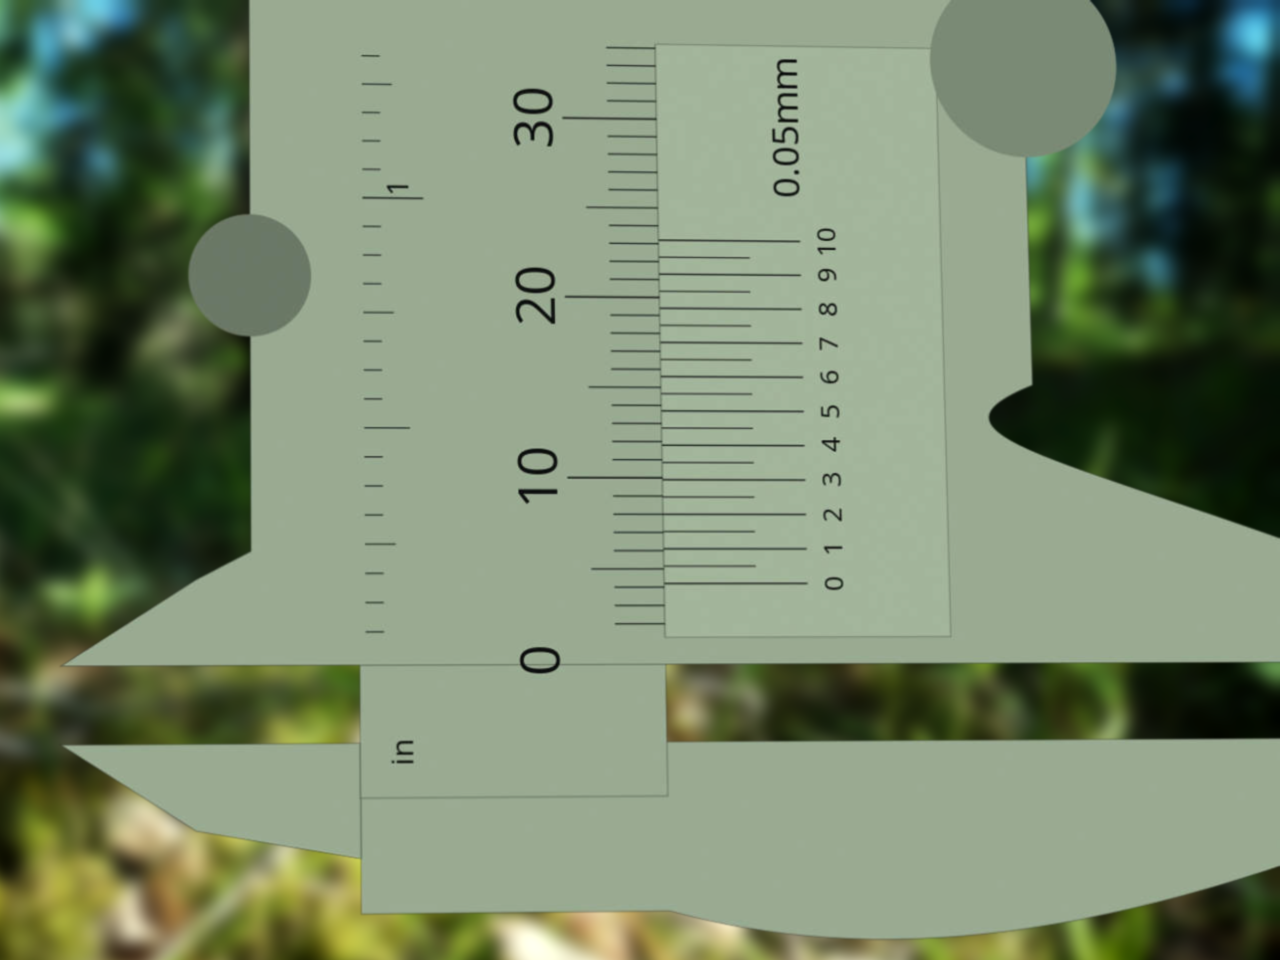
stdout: 4.2
